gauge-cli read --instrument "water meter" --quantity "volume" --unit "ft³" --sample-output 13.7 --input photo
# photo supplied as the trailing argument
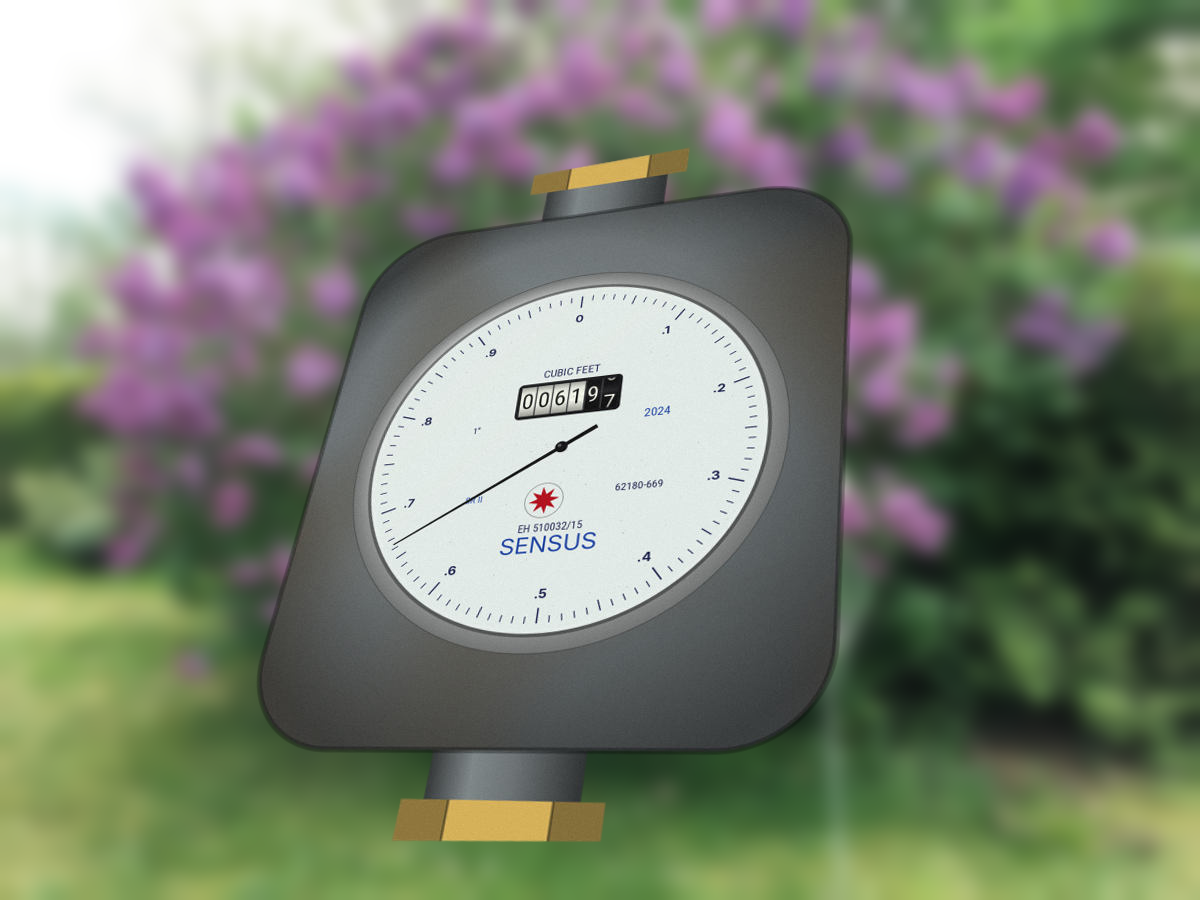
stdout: 6196.66
